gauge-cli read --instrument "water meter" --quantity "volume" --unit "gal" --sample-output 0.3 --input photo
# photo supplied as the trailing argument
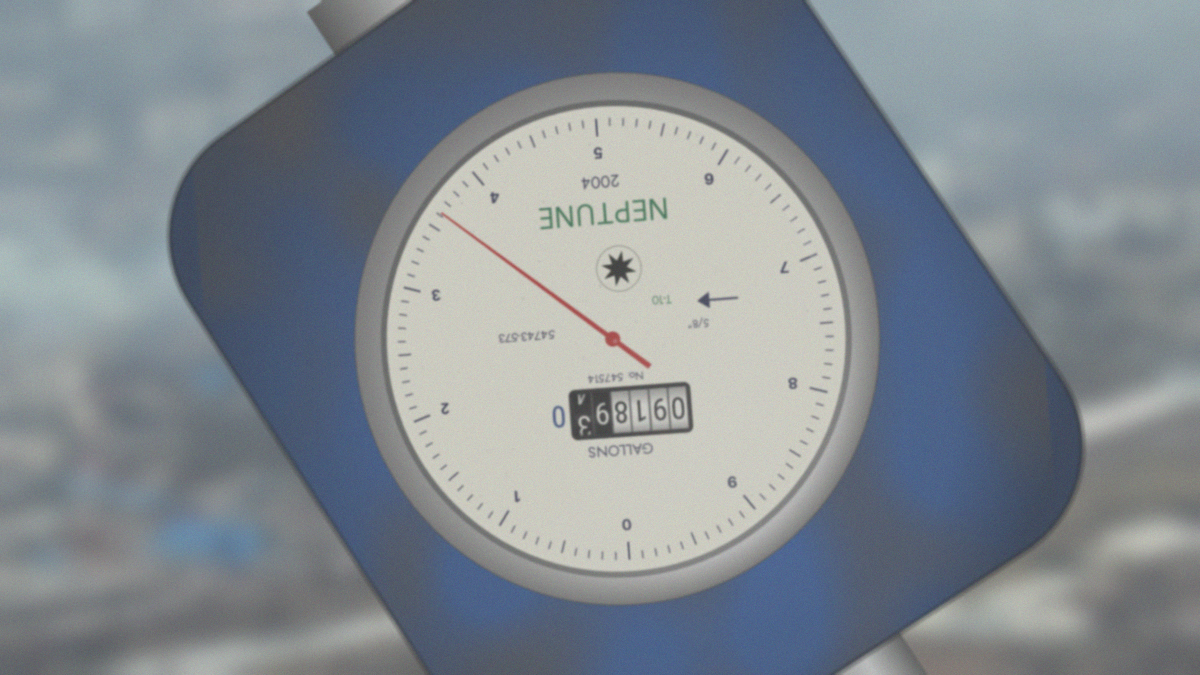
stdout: 918933.6
